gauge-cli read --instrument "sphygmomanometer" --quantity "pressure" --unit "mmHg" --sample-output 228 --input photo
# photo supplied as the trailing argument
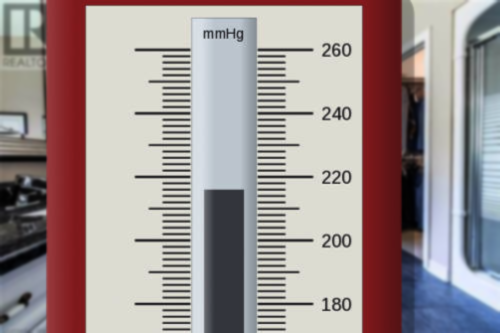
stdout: 216
